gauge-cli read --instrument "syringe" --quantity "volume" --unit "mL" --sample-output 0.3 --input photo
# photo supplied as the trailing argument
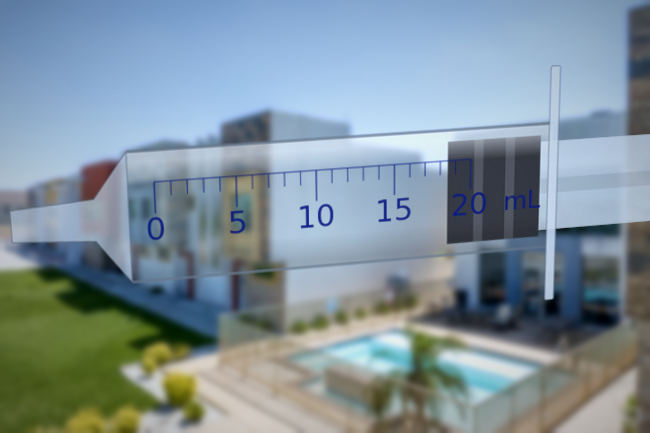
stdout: 18.5
